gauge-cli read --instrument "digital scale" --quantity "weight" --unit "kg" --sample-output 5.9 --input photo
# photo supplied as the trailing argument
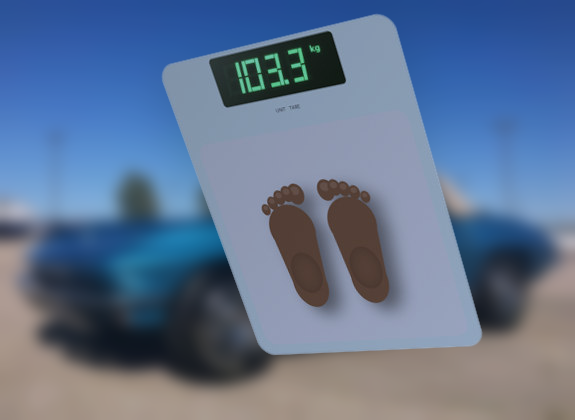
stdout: 103.3
